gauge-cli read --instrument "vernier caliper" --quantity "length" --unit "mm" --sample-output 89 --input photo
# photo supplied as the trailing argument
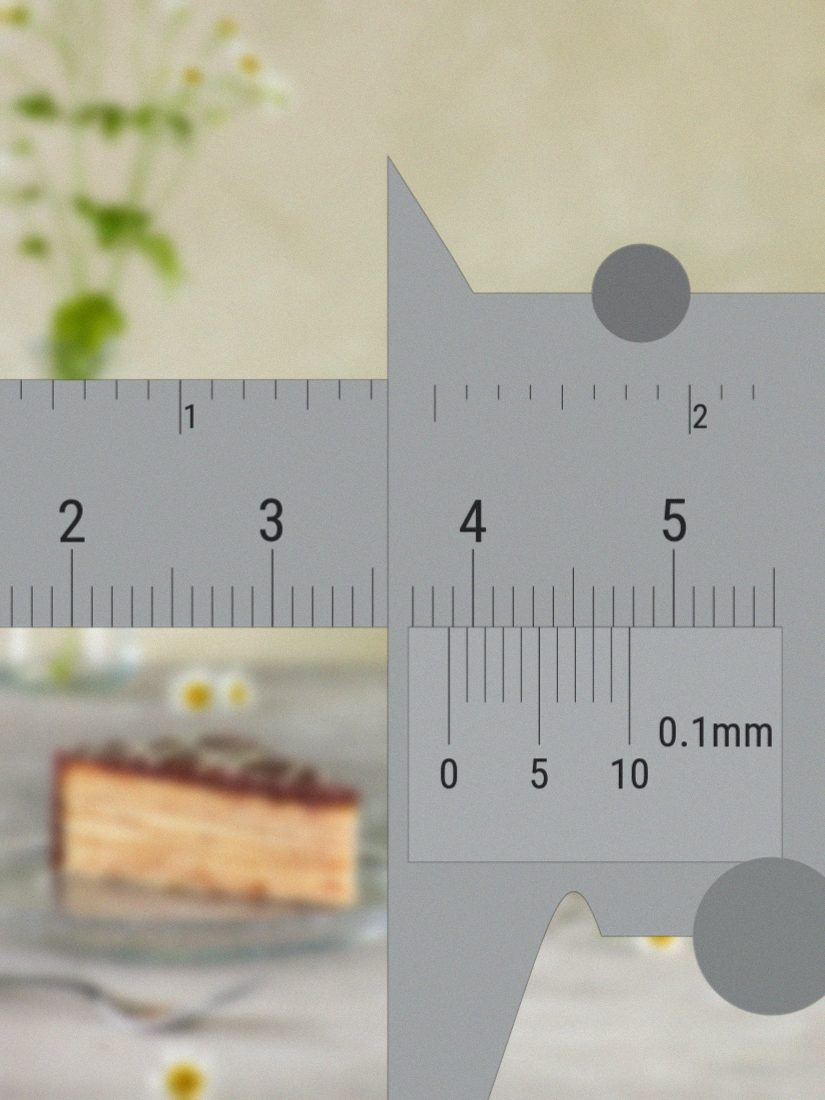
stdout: 38.8
